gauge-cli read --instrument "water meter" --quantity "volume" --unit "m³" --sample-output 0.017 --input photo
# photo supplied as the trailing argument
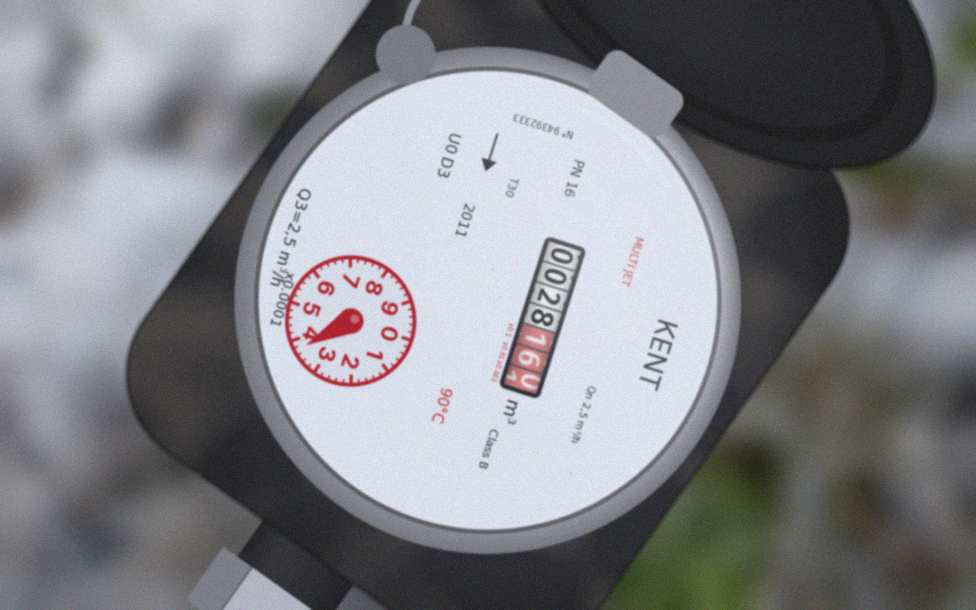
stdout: 28.1603
